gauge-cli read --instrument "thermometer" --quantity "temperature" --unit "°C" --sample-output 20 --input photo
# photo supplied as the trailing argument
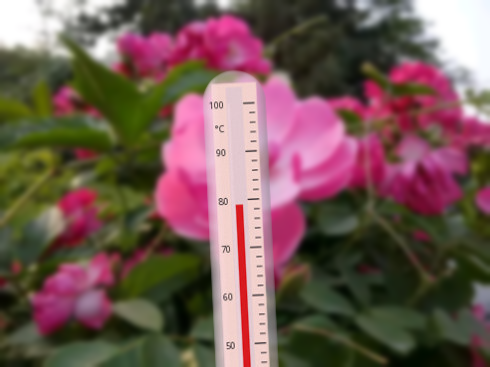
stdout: 79
